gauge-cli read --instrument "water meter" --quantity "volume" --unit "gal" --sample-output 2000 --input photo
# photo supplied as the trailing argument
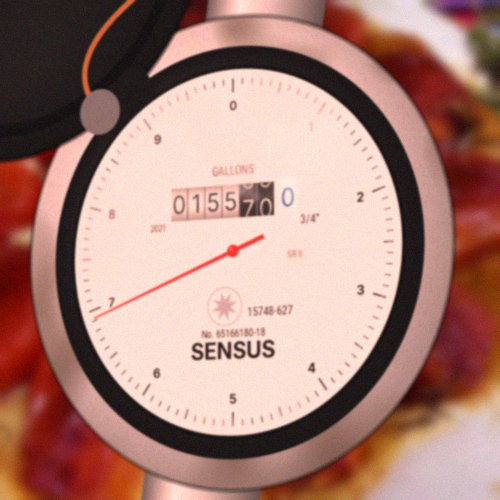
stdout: 155696.9
